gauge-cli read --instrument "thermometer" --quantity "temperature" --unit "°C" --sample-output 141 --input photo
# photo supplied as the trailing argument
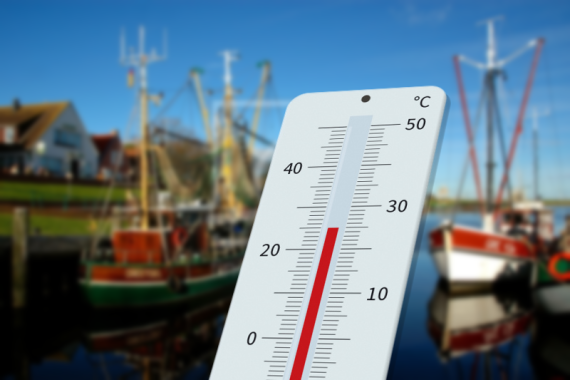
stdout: 25
